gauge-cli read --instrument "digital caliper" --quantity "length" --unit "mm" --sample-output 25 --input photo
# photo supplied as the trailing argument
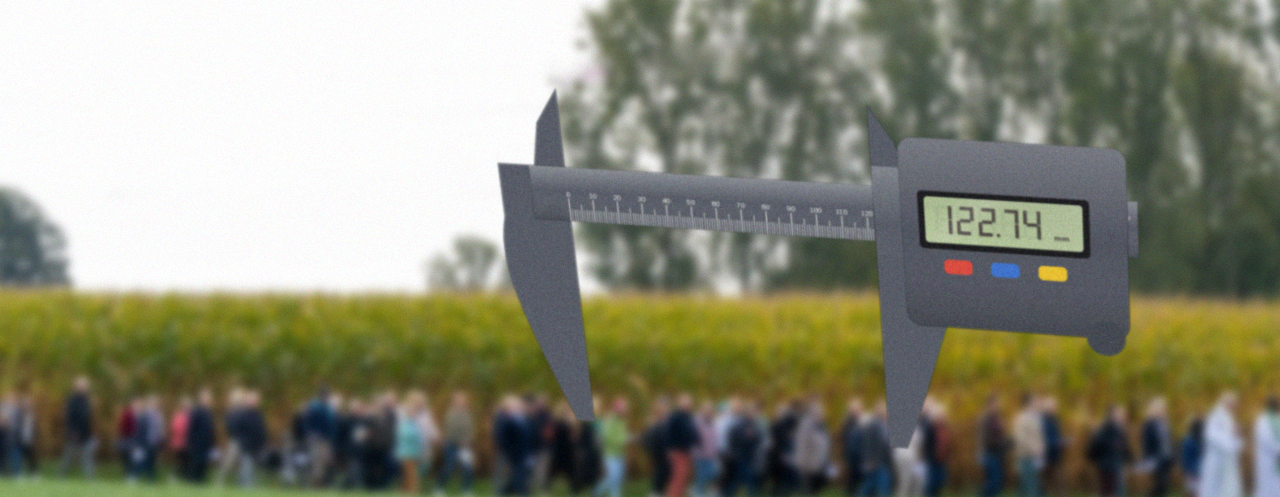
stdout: 122.74
